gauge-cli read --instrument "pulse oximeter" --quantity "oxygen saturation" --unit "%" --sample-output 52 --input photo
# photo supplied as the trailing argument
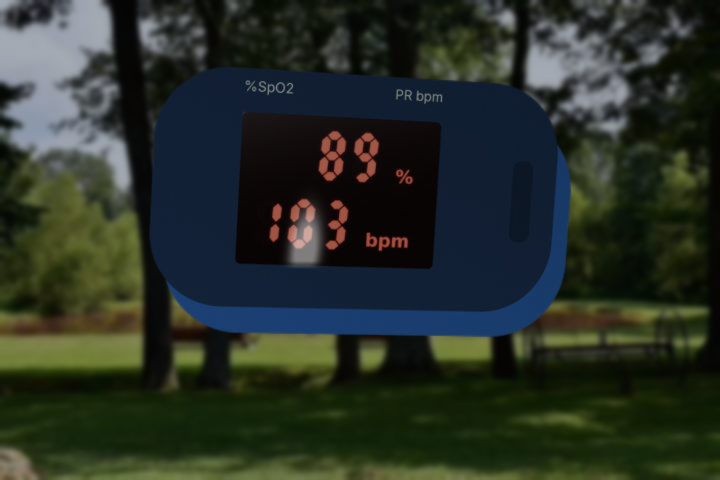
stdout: 89
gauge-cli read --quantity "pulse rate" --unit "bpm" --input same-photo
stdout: 103
